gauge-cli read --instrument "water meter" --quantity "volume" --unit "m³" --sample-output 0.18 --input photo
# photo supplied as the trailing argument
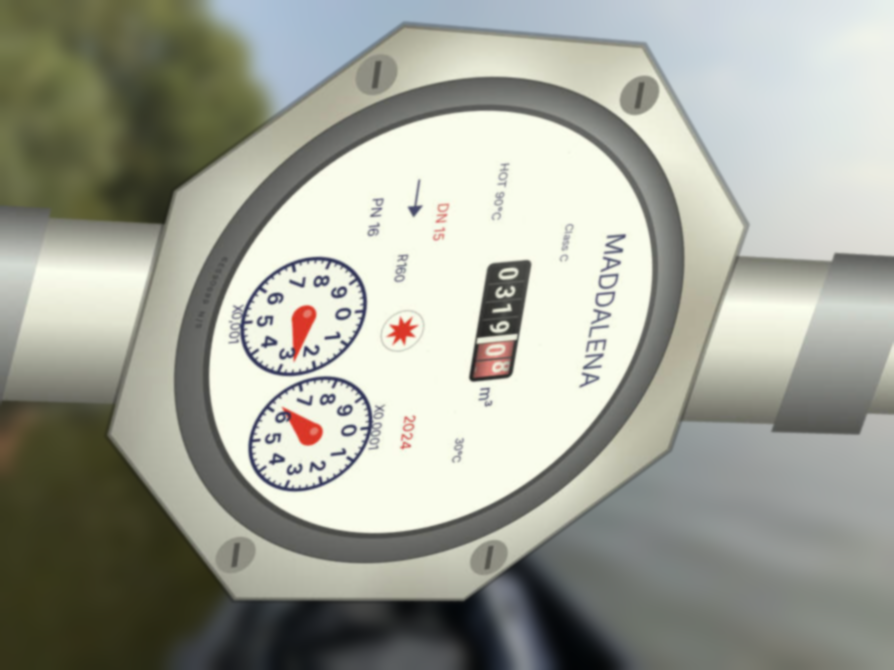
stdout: 319.0826
